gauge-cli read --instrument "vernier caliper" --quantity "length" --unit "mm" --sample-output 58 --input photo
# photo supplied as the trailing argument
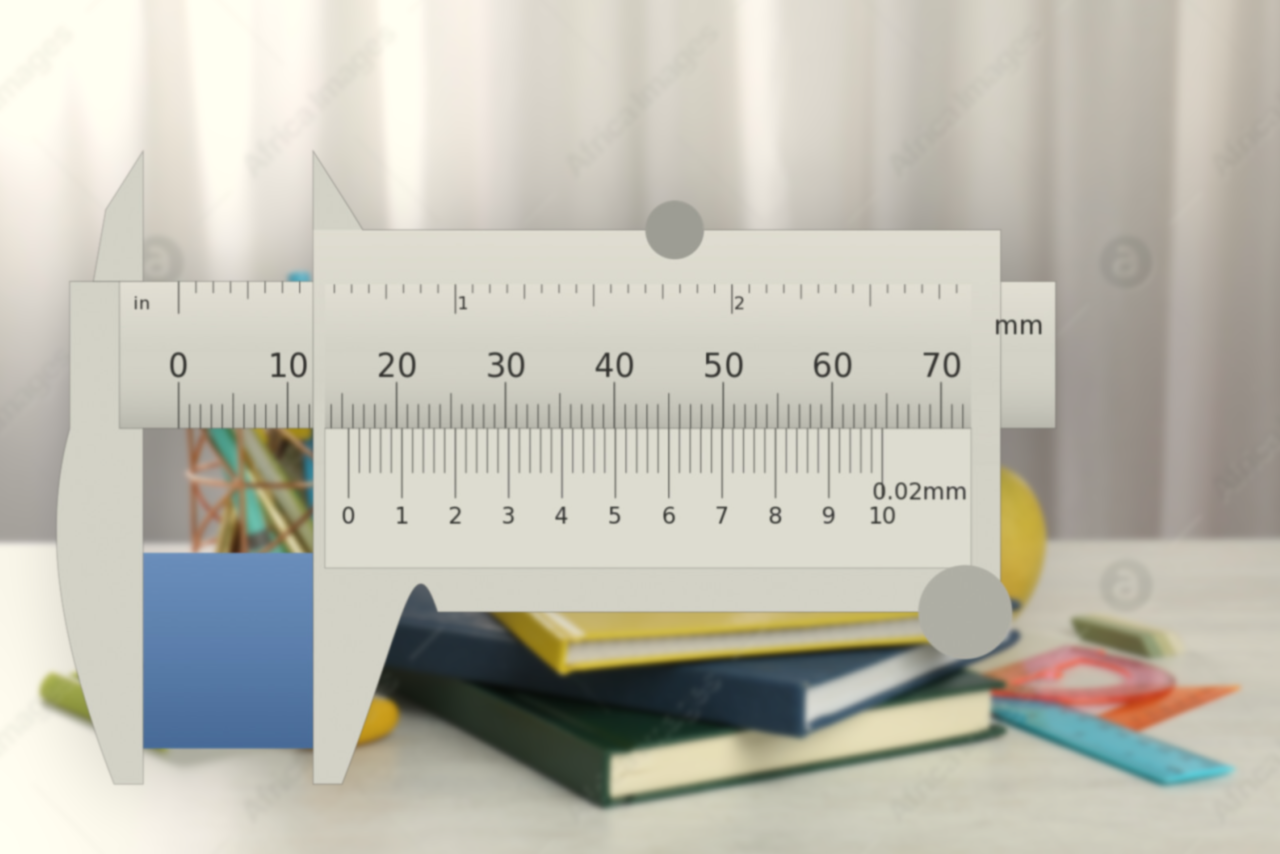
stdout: 15.6
